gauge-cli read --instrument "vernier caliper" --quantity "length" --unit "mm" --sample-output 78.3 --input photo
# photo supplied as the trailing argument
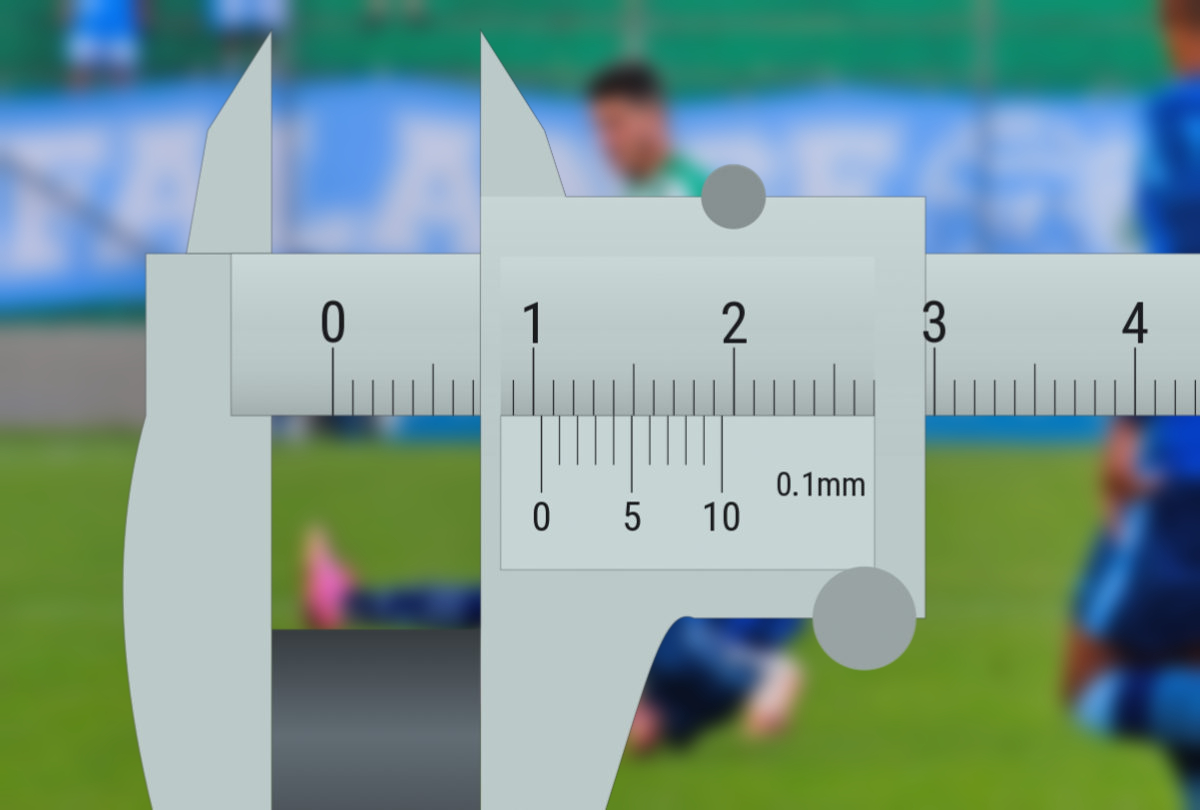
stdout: 10.4
